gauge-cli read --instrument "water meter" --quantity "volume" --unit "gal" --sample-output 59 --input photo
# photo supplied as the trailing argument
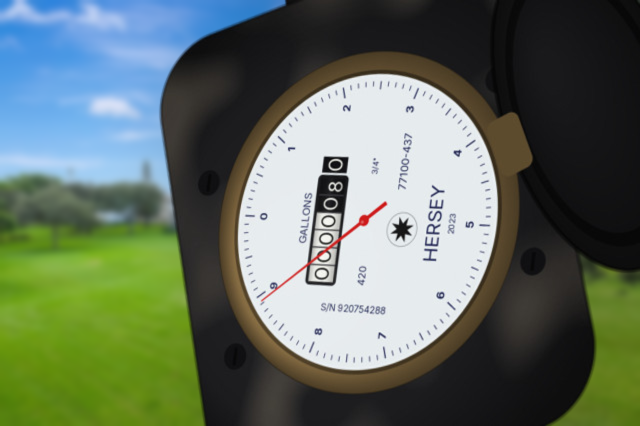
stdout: 78.9
